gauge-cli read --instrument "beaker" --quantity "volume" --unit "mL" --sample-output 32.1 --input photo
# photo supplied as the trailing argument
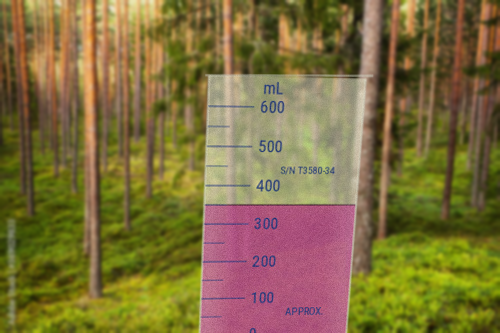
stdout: 350
